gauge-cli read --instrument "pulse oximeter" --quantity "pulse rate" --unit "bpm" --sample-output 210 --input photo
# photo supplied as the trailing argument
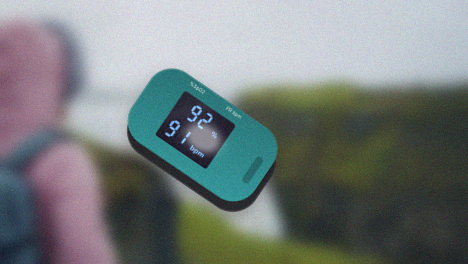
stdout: 91
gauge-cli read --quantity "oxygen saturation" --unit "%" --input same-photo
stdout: 92
